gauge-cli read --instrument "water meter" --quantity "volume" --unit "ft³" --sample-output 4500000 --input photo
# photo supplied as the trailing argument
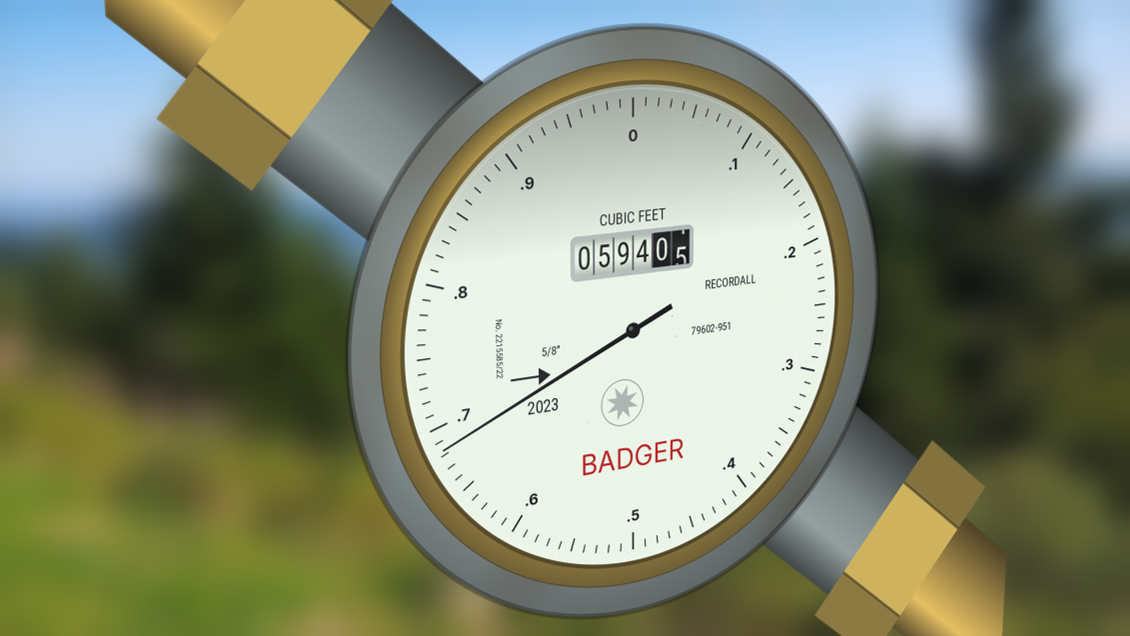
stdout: 59404.68
